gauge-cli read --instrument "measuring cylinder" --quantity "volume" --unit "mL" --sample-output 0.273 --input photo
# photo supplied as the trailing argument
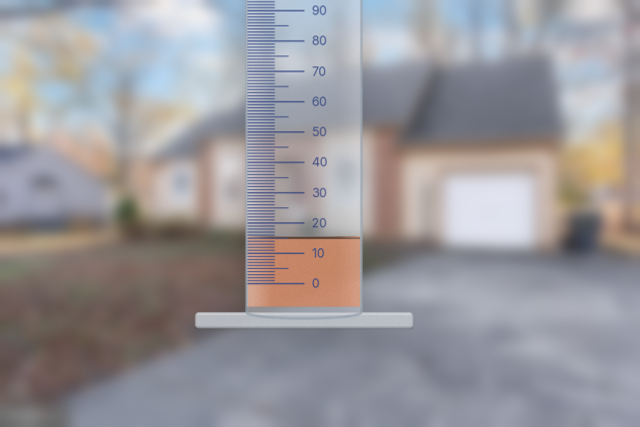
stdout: 15
